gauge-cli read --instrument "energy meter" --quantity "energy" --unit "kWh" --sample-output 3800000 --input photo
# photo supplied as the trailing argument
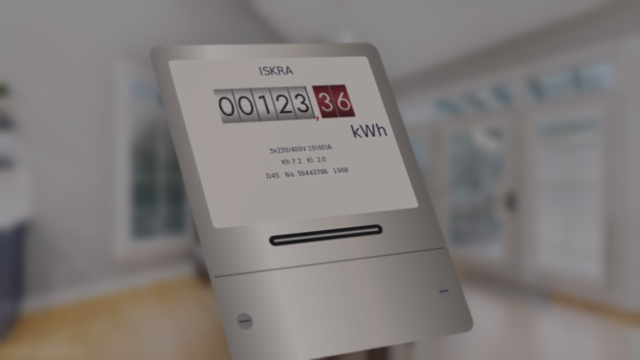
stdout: 123.36
